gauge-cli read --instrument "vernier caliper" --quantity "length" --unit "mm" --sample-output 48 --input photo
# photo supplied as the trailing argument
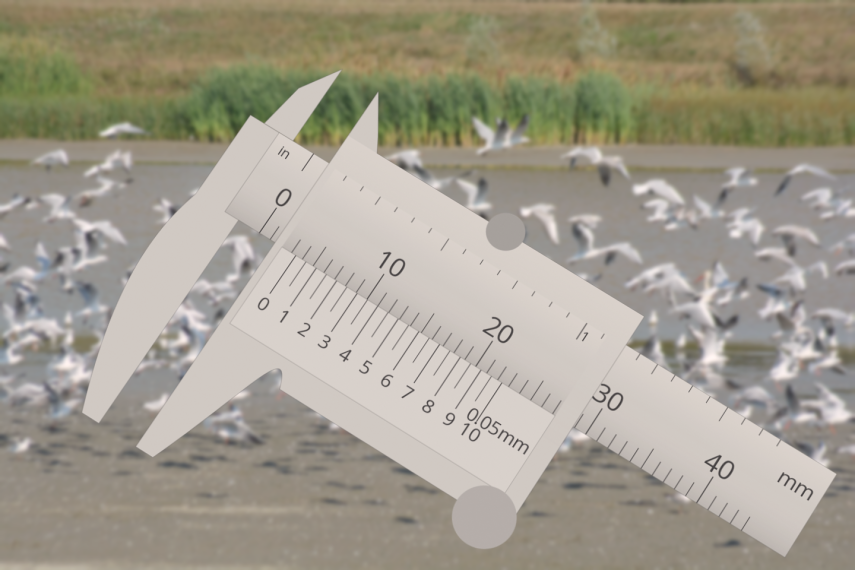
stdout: 3.4
